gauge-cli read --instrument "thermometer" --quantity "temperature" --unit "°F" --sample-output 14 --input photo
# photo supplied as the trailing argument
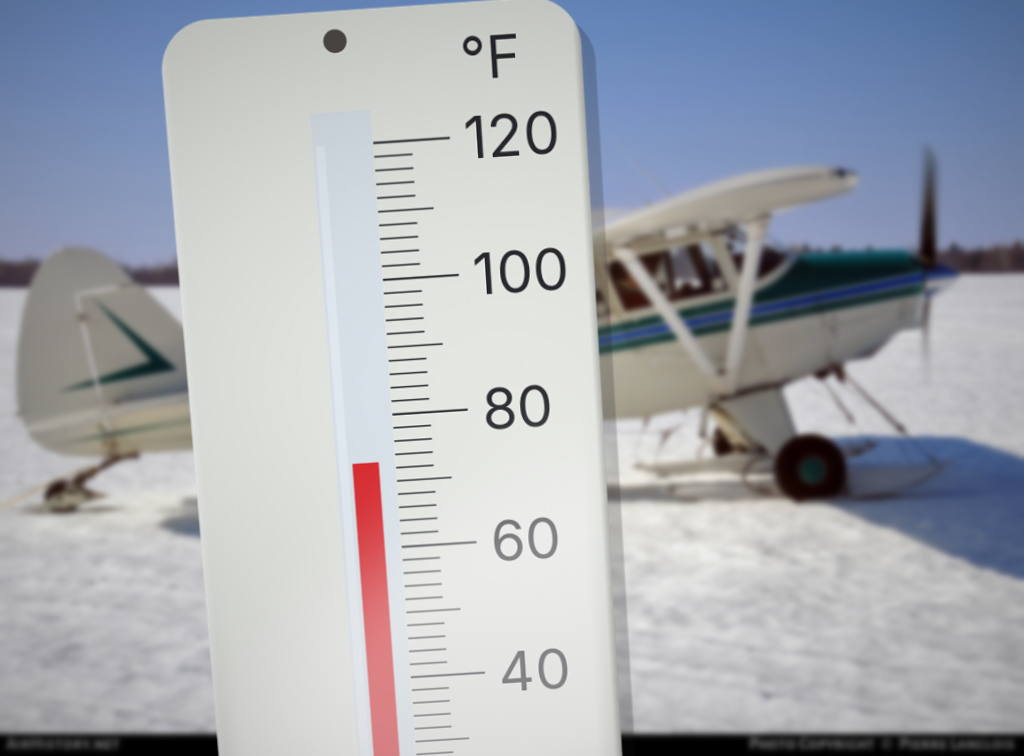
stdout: 73
